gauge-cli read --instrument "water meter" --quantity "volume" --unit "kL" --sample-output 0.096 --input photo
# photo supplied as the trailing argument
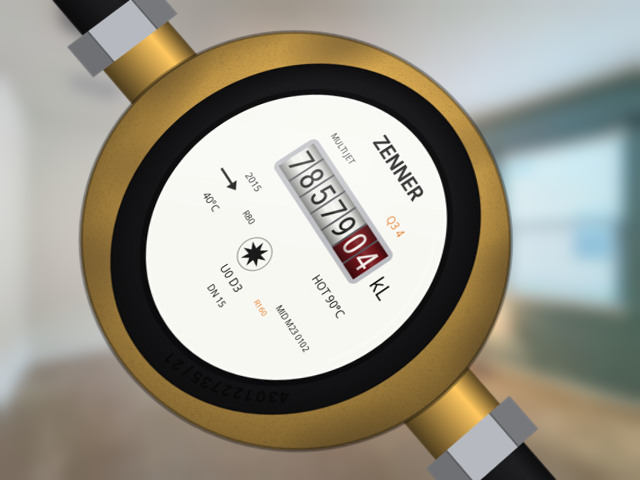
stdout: 78579.04
